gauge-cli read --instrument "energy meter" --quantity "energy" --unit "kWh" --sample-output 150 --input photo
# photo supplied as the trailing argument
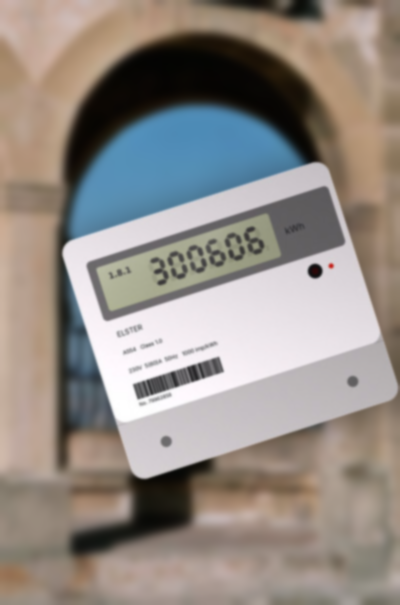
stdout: 300606
